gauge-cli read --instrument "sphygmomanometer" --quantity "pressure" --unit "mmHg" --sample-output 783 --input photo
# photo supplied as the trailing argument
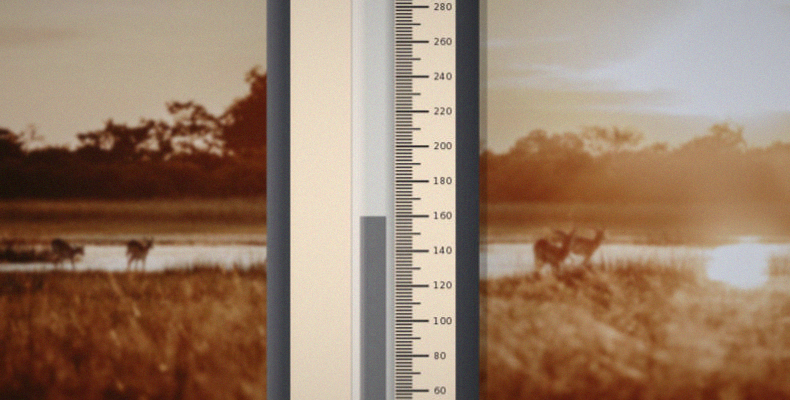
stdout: 160
